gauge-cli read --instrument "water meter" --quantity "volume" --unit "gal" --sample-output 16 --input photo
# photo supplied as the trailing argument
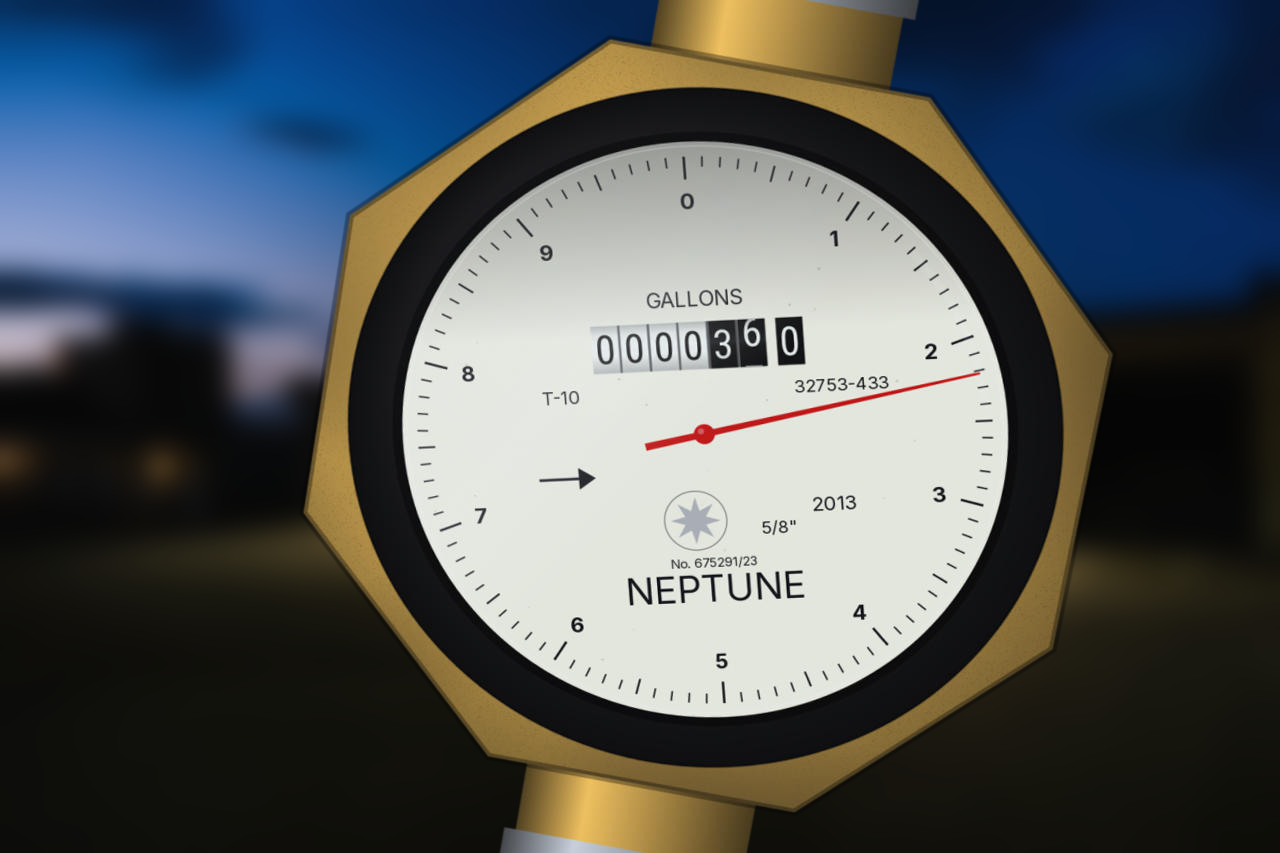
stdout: 362.2
